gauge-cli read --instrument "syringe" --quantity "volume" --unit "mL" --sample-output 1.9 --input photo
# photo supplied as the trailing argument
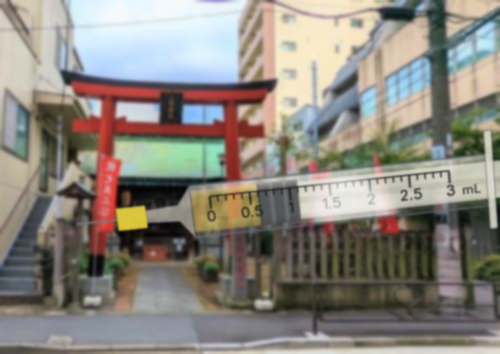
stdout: 0.6
